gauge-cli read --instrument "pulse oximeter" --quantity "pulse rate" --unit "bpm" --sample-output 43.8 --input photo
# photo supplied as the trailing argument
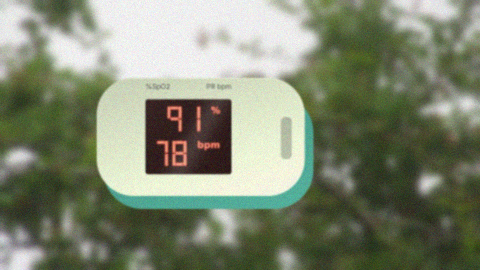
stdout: 78
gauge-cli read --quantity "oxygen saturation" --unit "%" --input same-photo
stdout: 91
